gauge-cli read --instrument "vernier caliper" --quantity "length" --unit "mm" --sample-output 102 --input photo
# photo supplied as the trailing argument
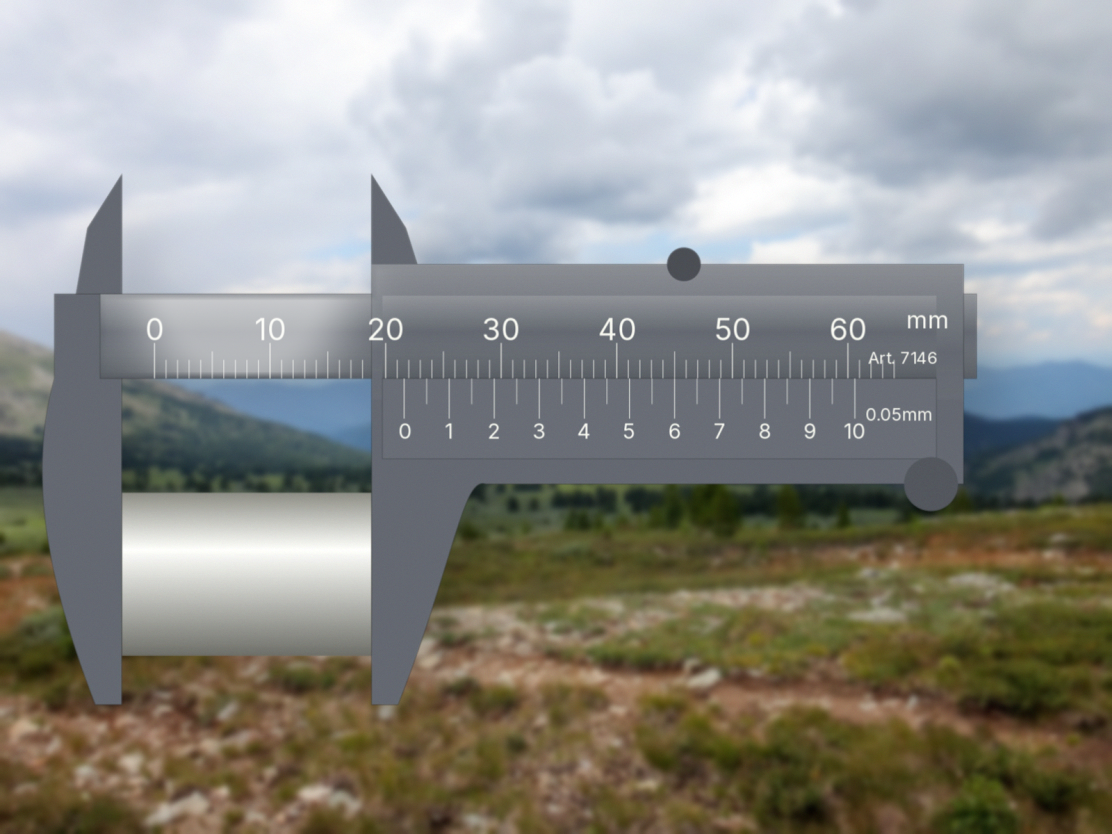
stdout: 21.6
